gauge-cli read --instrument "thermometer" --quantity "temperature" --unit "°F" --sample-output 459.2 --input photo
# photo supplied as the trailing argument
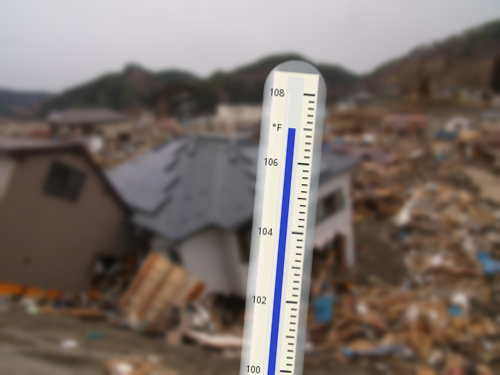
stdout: 107
